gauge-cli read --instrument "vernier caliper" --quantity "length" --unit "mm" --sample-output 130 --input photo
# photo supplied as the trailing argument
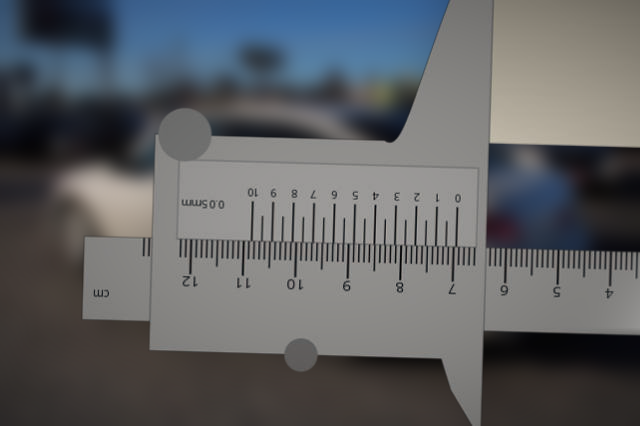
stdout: 69.5
